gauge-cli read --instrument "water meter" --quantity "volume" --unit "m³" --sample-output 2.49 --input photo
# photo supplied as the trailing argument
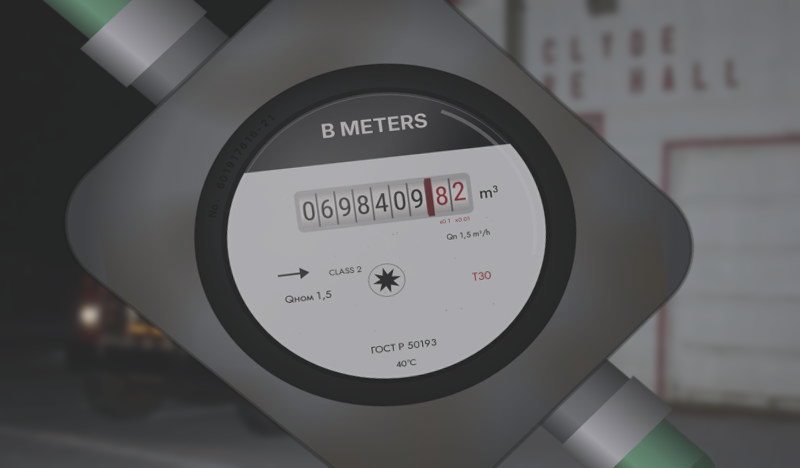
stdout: 698409.82
